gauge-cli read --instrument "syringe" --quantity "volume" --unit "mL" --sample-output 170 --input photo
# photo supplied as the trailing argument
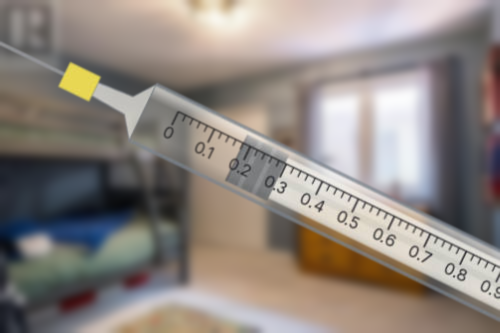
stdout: 0.18
